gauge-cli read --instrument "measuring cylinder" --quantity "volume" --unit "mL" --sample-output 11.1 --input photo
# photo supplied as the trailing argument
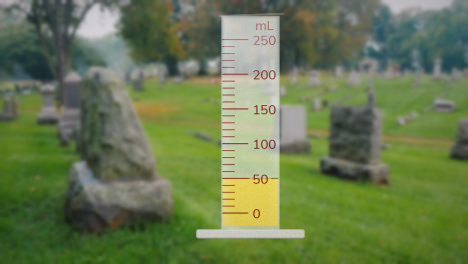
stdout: 50
